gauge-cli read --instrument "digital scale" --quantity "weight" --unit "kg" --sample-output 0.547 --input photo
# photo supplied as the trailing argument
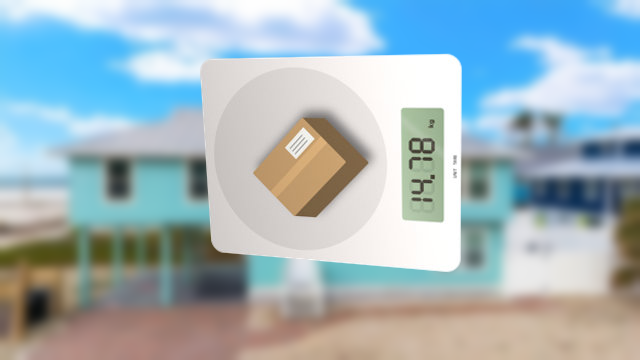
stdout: 14.78
